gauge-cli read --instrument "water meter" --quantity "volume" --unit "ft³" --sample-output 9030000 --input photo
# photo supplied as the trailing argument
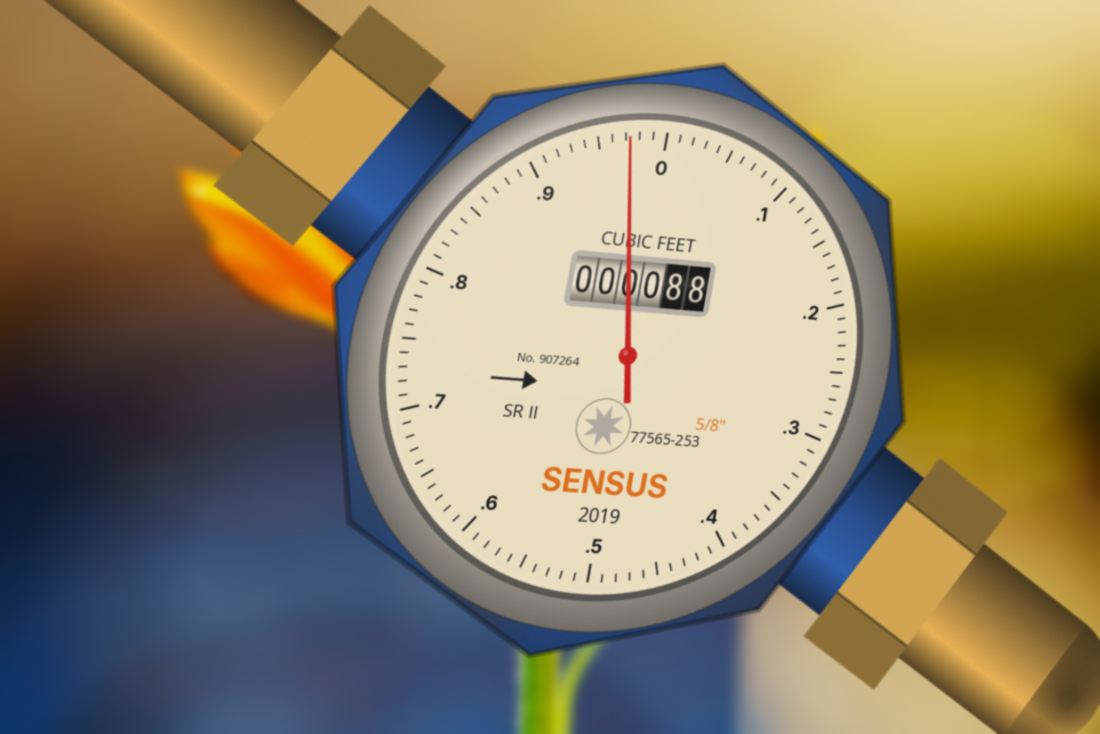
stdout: 87.97
